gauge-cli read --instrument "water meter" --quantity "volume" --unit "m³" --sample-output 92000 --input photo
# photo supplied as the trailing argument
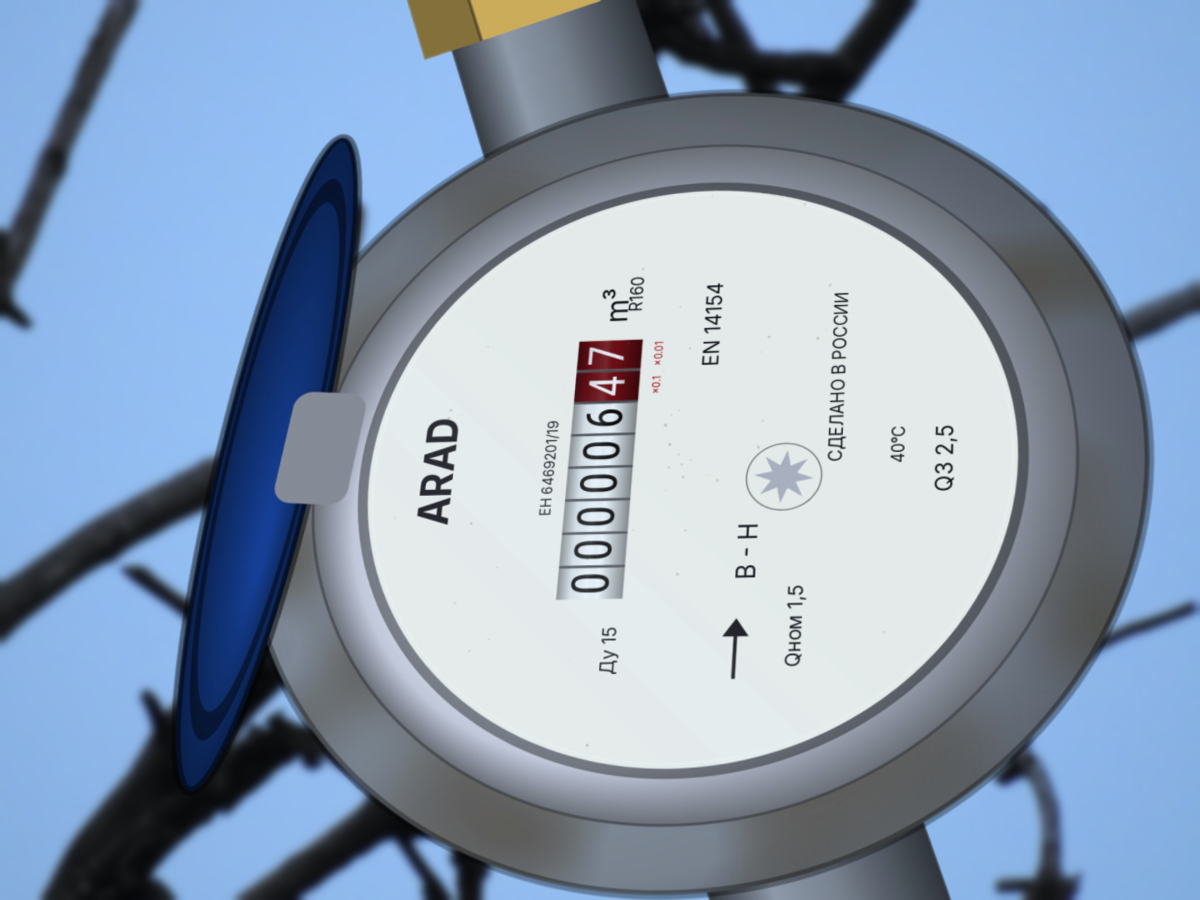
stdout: 6.47
